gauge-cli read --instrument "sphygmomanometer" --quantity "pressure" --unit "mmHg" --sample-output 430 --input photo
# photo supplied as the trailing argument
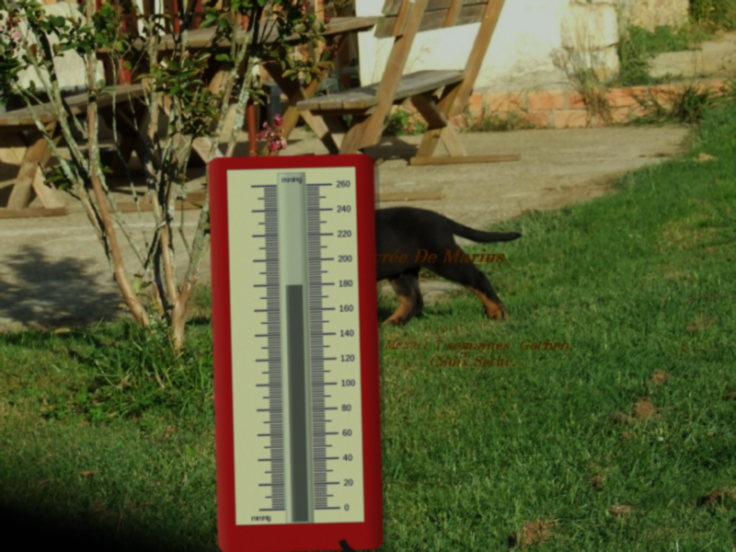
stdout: 180
